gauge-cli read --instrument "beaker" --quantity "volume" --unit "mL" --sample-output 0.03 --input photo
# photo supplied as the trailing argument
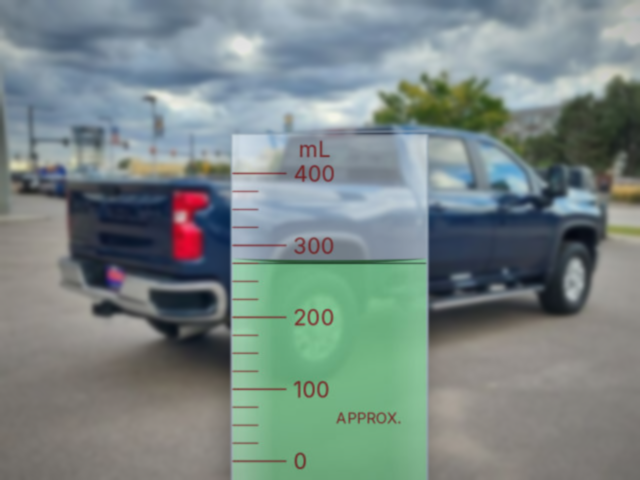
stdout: 275
